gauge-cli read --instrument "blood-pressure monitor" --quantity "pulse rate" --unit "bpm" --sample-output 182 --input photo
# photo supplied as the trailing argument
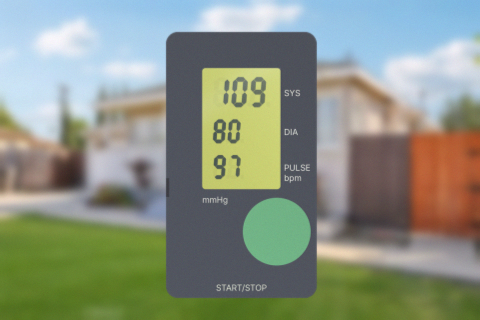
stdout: 97
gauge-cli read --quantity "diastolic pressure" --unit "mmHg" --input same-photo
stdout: 80
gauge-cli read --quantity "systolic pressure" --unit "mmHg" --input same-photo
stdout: 109
